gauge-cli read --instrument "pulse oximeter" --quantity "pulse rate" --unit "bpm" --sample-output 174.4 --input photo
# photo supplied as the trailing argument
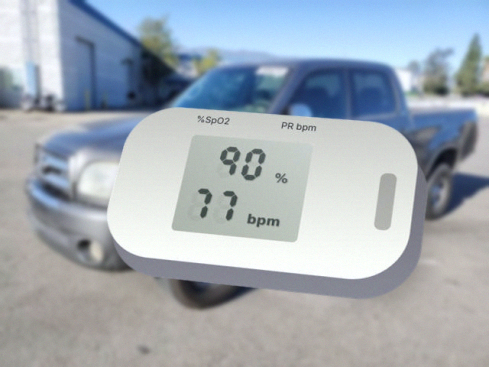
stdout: 77
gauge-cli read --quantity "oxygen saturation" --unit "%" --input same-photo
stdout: 90
